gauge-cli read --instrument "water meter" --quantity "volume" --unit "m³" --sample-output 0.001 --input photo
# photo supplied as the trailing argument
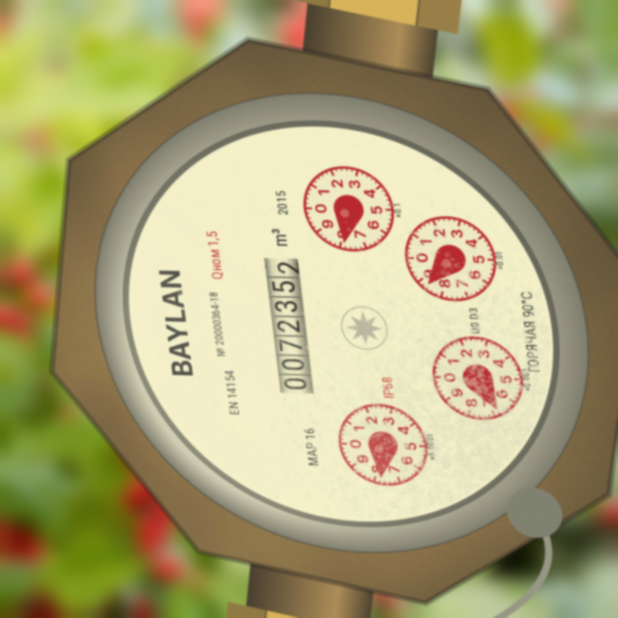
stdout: 72351.7867
